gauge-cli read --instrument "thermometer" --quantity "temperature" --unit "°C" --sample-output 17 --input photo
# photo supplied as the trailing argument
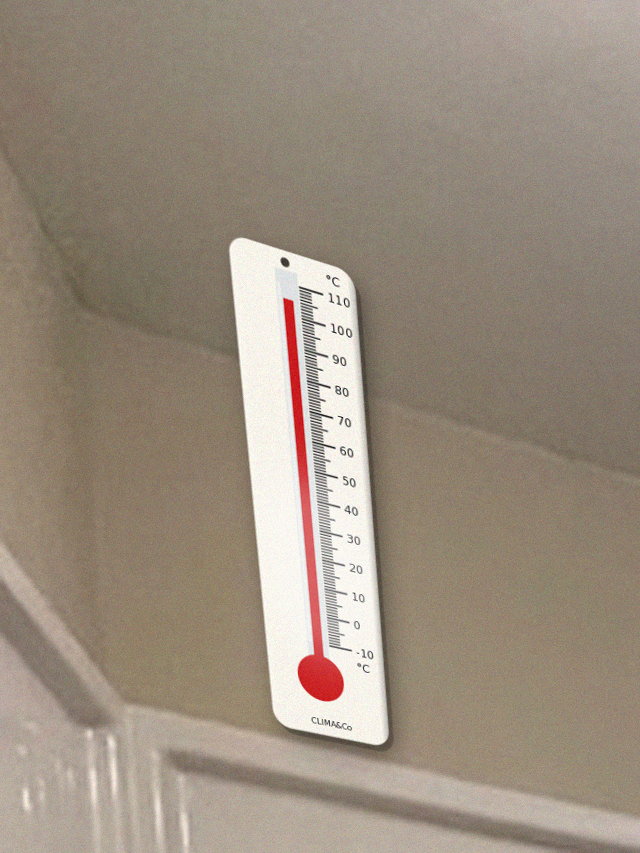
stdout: 105
